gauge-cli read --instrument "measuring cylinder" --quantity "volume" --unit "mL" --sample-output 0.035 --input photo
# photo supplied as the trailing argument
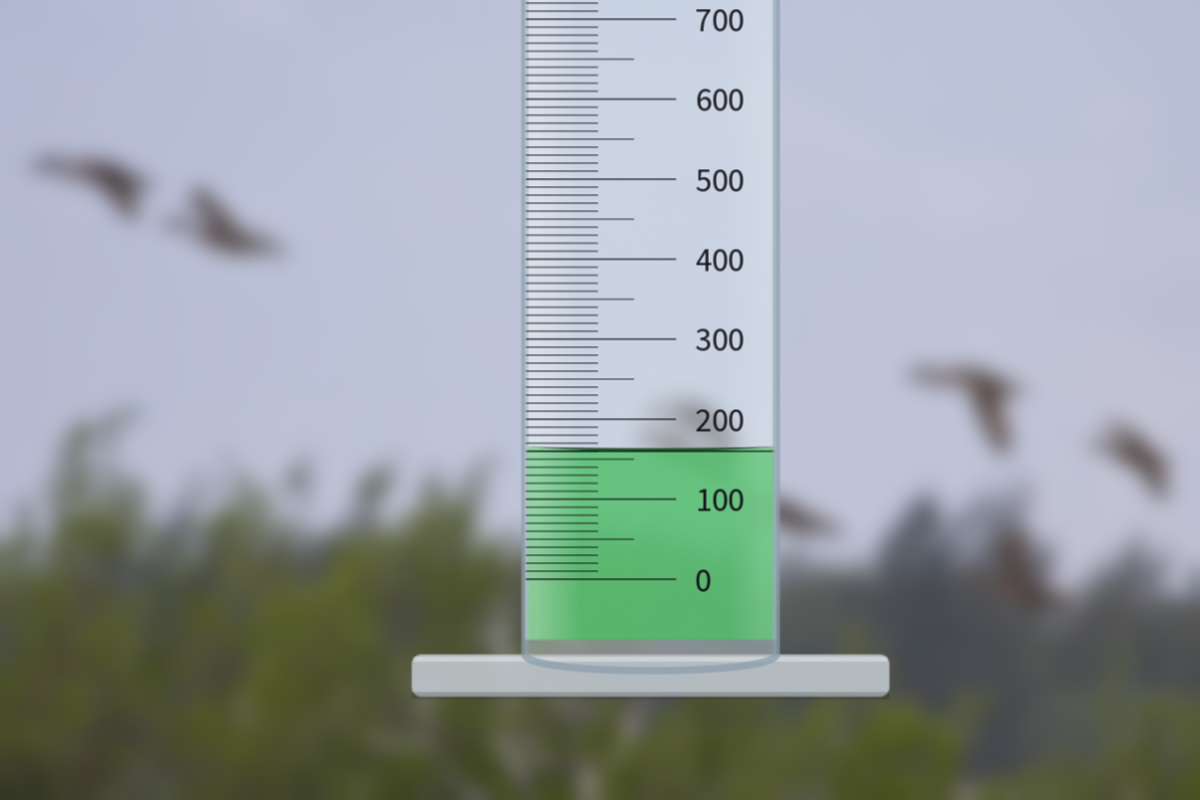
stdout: 160
